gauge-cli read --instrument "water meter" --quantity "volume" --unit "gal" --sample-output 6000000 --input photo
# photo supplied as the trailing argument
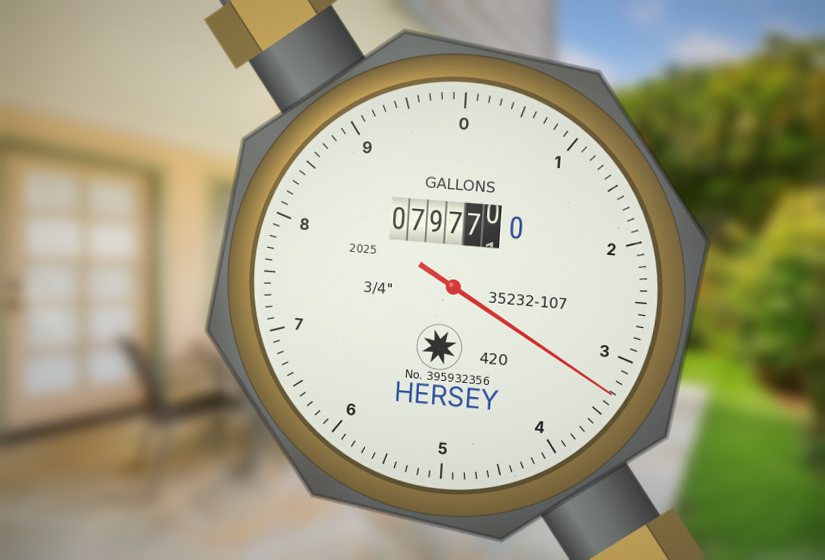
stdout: 797703.3
